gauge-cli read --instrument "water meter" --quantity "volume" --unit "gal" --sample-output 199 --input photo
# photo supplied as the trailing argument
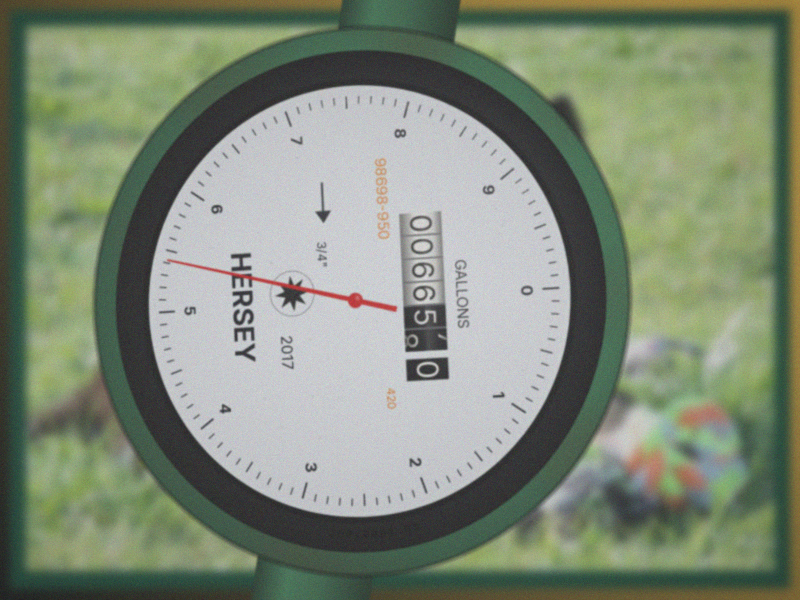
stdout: 66575.4
